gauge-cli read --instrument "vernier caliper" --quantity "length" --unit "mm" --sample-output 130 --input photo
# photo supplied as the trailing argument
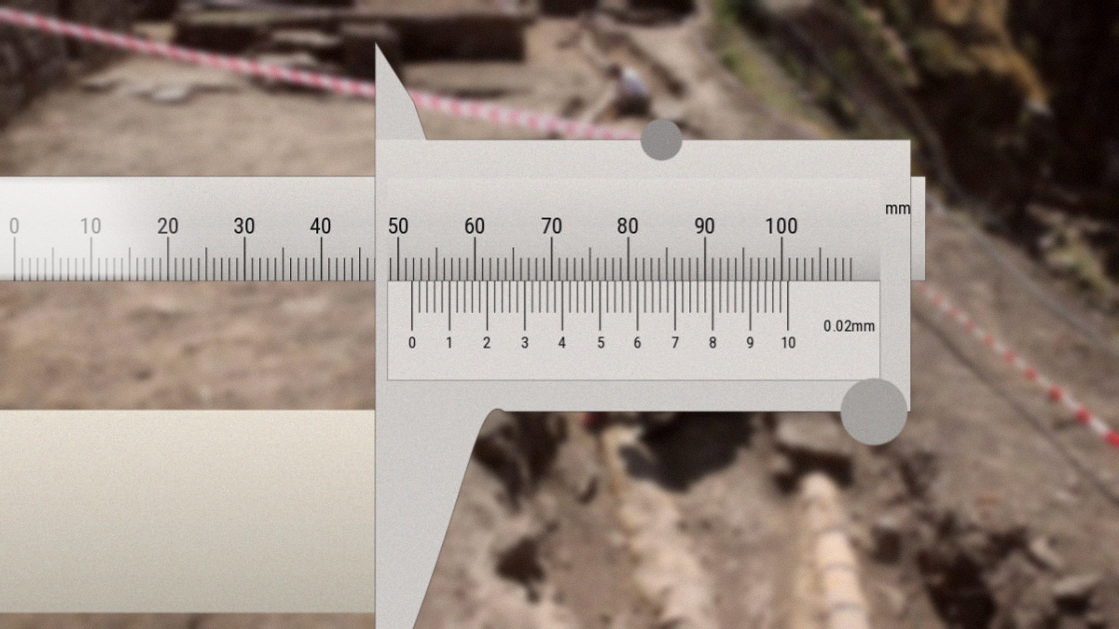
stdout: 51.8
